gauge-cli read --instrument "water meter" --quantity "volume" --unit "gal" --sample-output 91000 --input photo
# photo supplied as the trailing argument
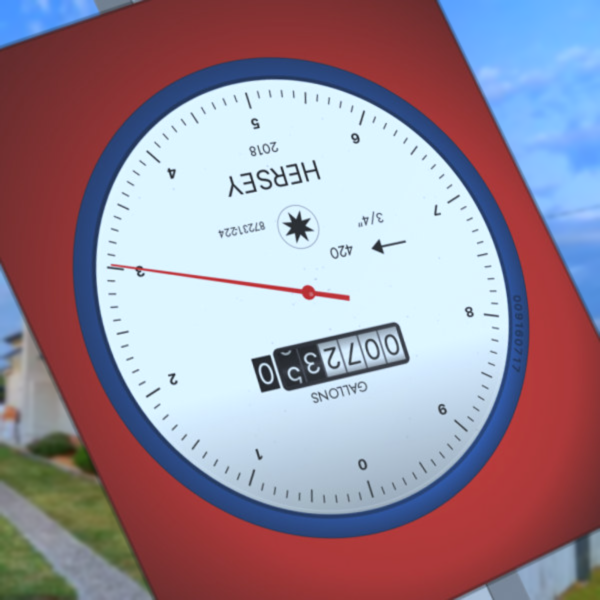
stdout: 72353.0
